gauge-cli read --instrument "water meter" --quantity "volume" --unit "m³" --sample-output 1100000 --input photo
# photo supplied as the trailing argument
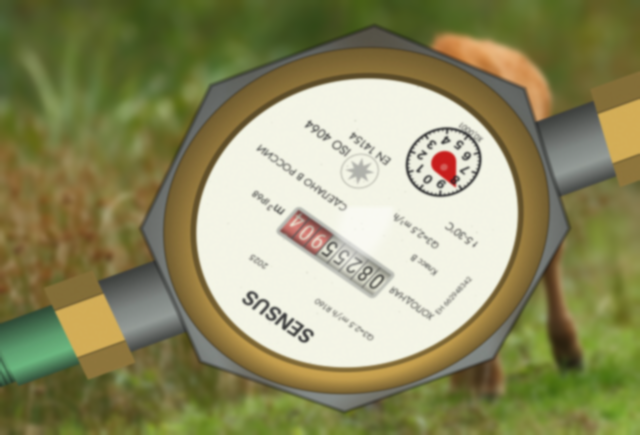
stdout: 8255.9038
